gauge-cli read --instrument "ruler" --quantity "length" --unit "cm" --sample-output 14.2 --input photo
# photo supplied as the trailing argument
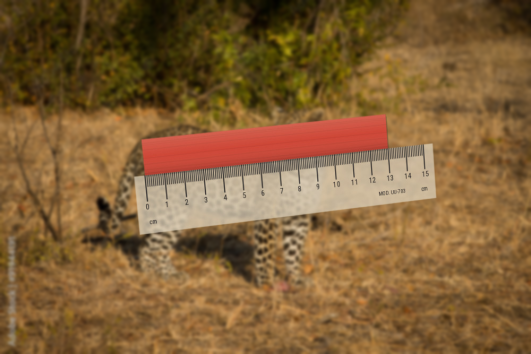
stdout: 13
